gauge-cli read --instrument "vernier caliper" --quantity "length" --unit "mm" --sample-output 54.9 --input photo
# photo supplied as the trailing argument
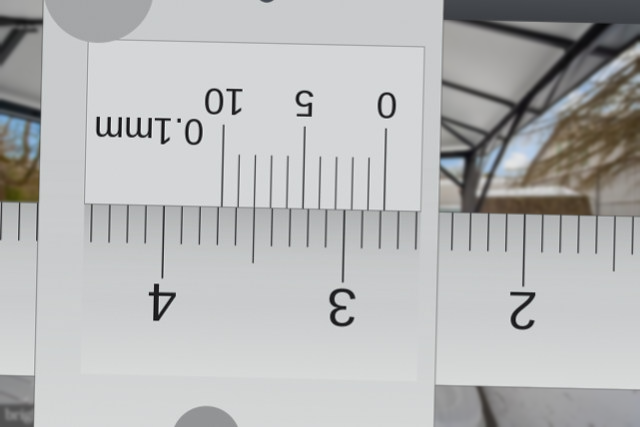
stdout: 27.8
